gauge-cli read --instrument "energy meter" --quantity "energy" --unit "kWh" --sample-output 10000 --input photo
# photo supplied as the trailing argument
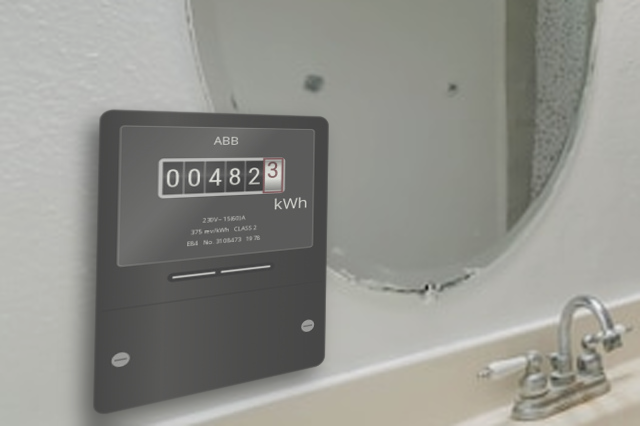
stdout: 482.3
